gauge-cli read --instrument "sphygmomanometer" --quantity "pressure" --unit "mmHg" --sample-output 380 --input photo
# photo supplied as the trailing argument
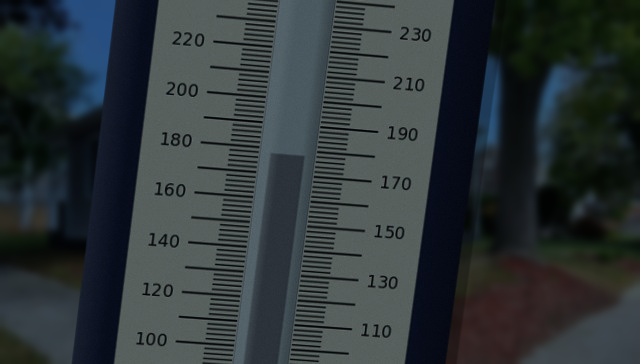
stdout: 178
